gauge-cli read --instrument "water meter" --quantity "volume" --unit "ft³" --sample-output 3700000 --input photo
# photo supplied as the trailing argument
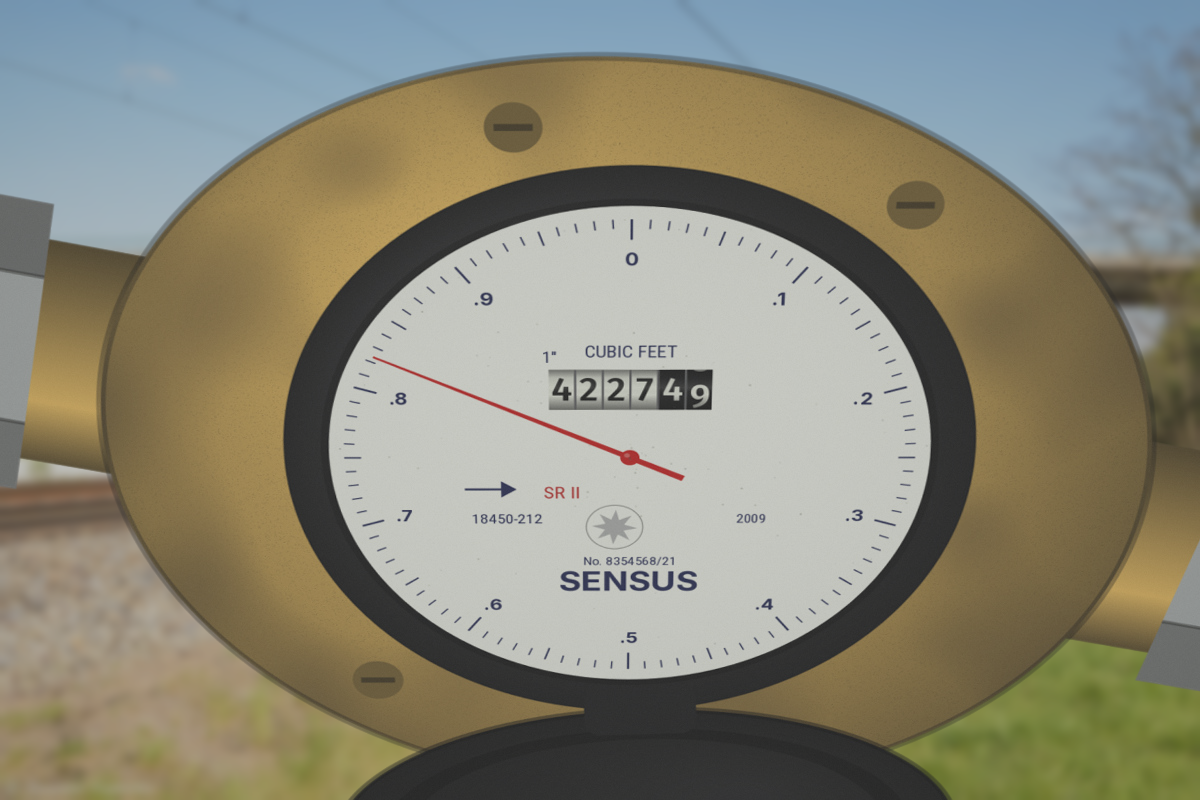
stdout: 422748.82
